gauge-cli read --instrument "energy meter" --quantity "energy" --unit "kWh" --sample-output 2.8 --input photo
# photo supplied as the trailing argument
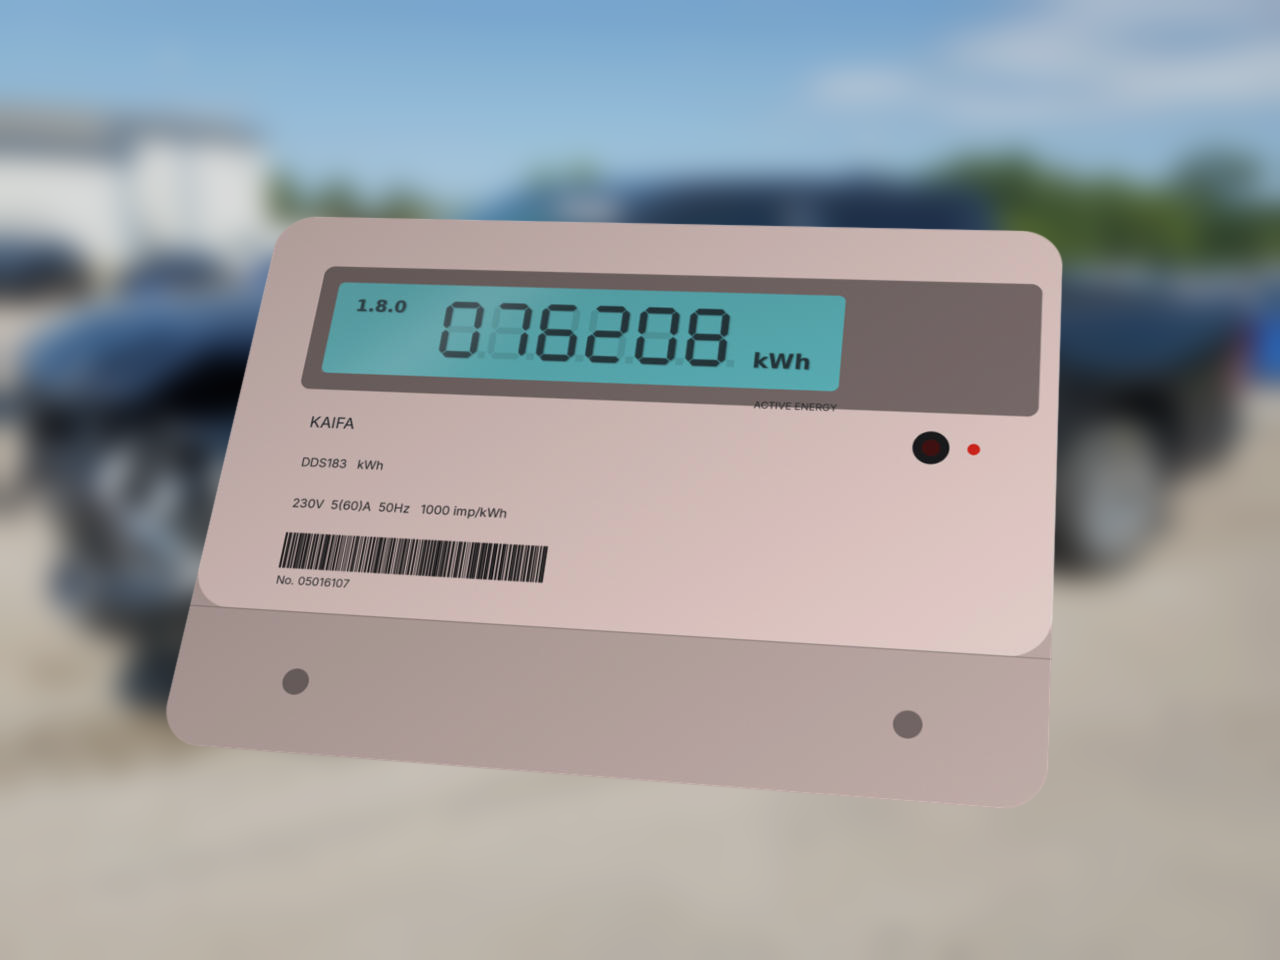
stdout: 76208
